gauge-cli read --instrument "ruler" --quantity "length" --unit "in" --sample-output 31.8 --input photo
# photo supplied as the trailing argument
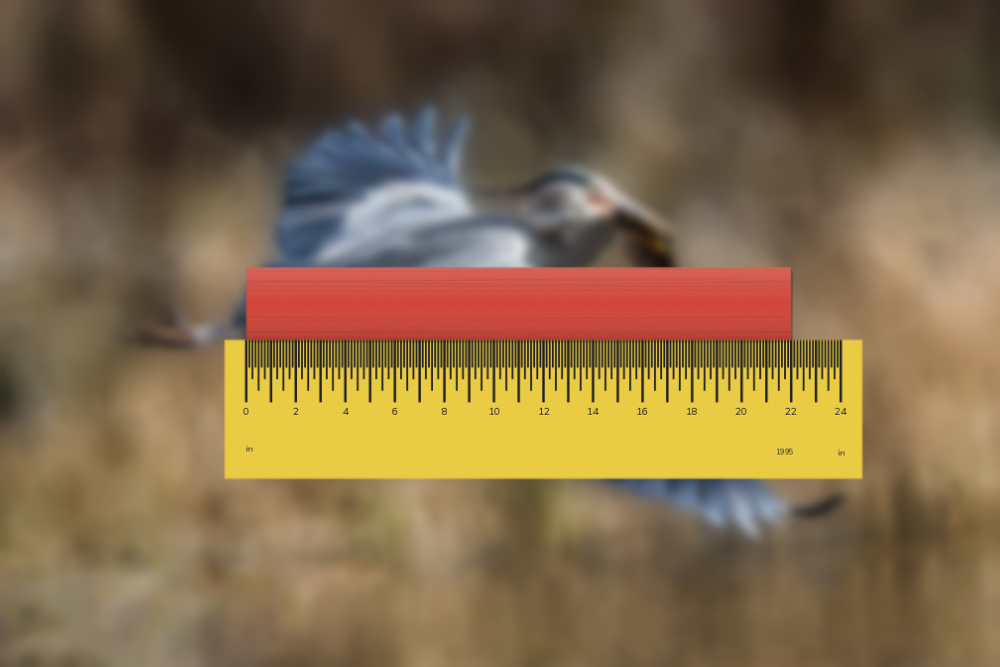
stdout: 22
